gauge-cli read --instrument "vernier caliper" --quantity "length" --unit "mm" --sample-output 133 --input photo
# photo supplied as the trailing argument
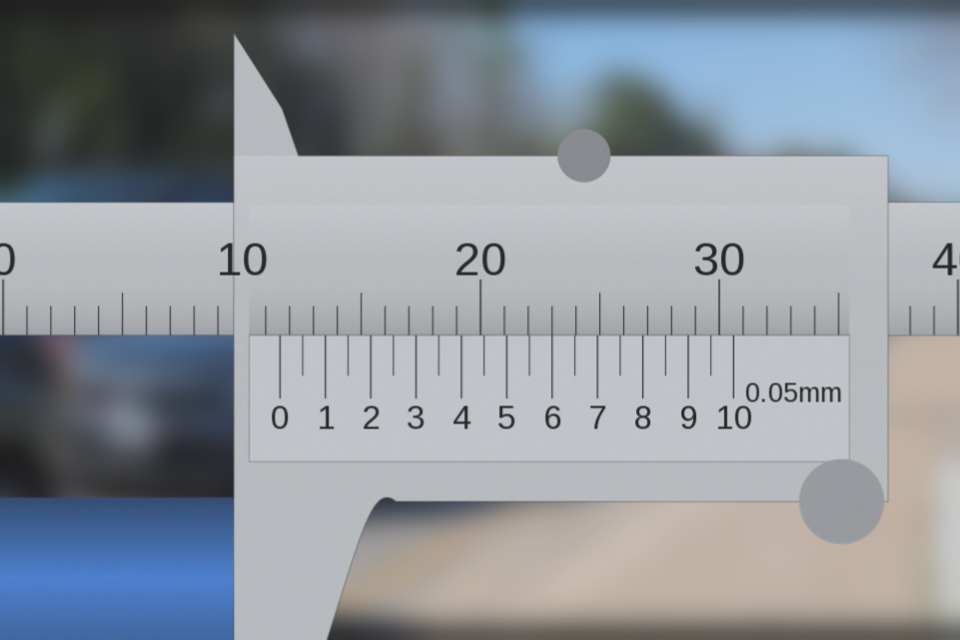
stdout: 11.6
